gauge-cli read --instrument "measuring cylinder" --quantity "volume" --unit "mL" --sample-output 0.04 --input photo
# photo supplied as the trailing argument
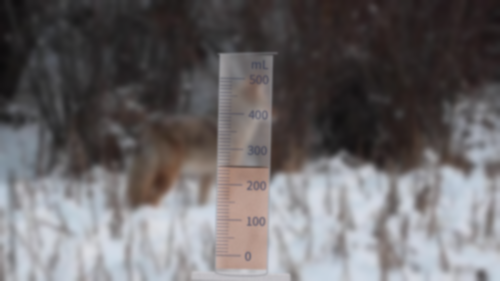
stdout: 250
